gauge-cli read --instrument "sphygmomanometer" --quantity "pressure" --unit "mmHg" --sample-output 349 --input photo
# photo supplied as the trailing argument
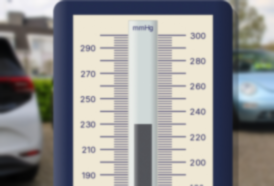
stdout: 230
